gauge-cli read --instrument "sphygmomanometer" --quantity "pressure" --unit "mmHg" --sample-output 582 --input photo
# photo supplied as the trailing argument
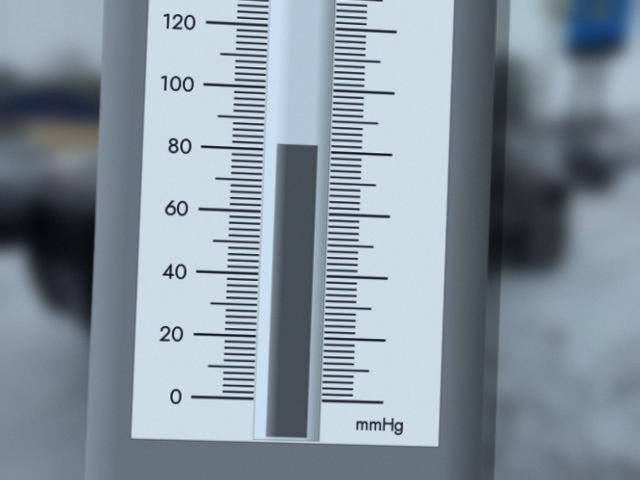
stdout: 82
